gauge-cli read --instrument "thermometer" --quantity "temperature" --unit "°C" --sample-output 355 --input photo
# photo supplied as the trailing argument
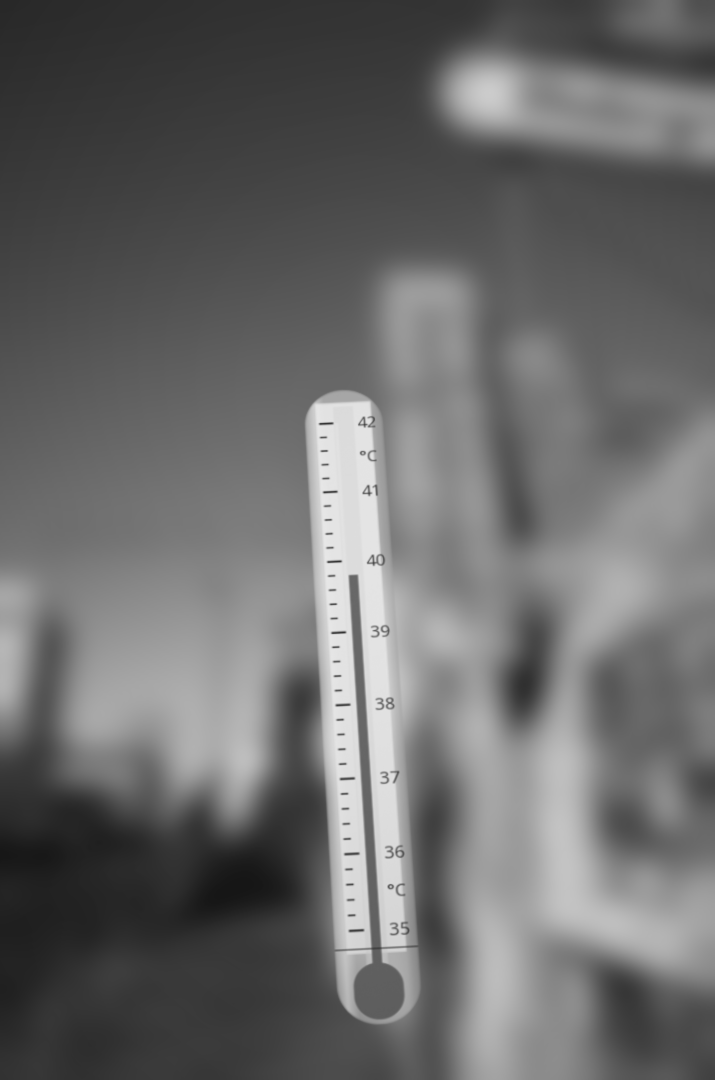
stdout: 39.8
